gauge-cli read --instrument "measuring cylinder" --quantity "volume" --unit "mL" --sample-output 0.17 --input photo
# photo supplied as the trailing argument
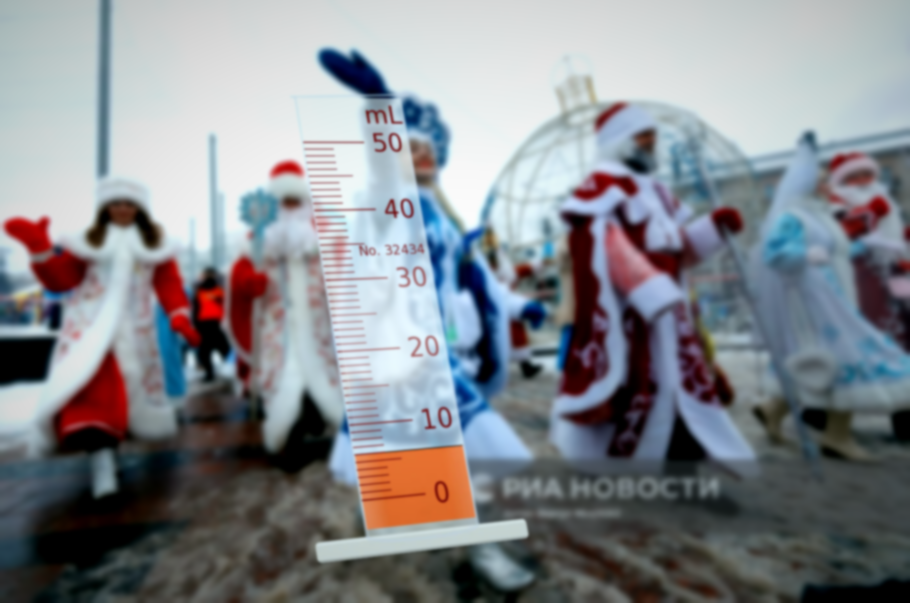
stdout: 6
